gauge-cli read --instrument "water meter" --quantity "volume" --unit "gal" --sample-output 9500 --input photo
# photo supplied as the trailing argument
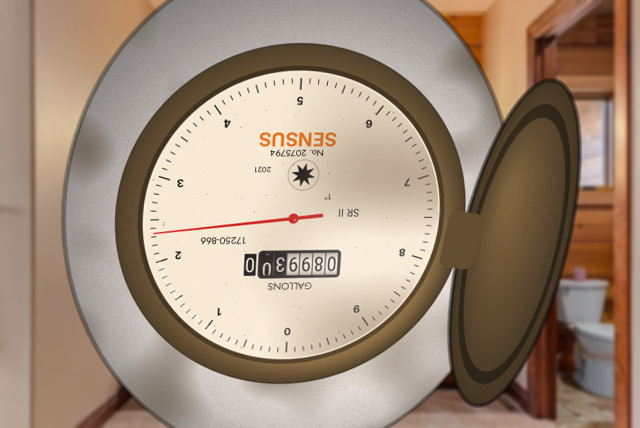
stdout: 899302.3
